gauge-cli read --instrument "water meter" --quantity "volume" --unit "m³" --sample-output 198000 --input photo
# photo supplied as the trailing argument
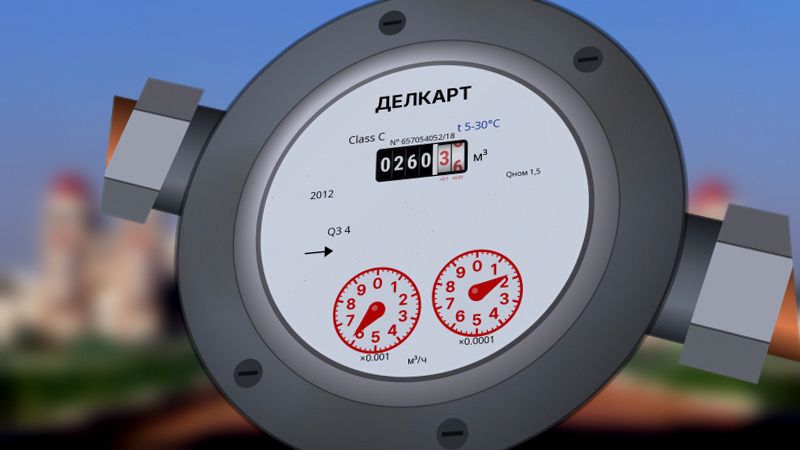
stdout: 260.3561
